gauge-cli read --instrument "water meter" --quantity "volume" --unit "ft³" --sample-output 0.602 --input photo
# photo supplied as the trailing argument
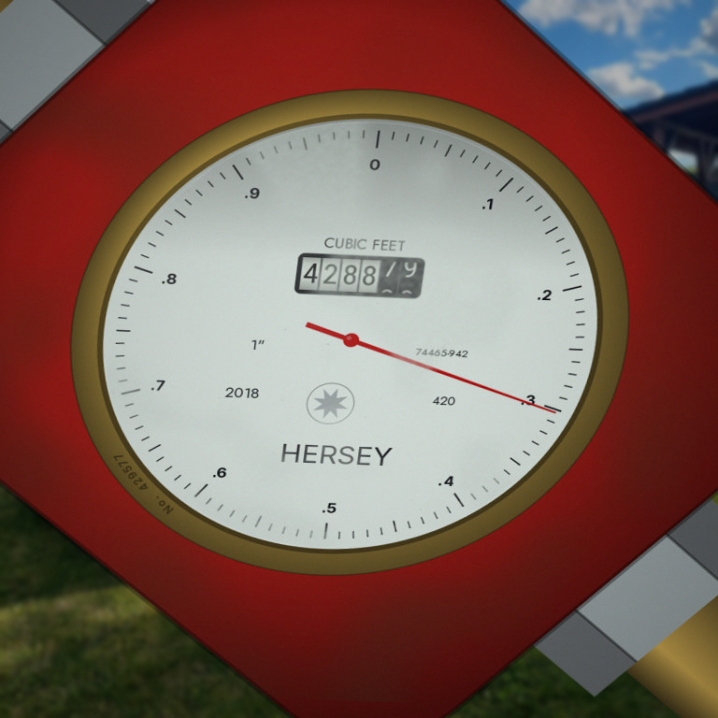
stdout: 428879.30
